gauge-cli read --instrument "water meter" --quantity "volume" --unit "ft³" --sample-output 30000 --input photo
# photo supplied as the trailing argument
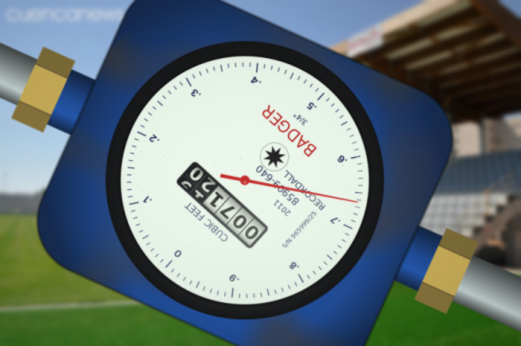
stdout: 7119.66
